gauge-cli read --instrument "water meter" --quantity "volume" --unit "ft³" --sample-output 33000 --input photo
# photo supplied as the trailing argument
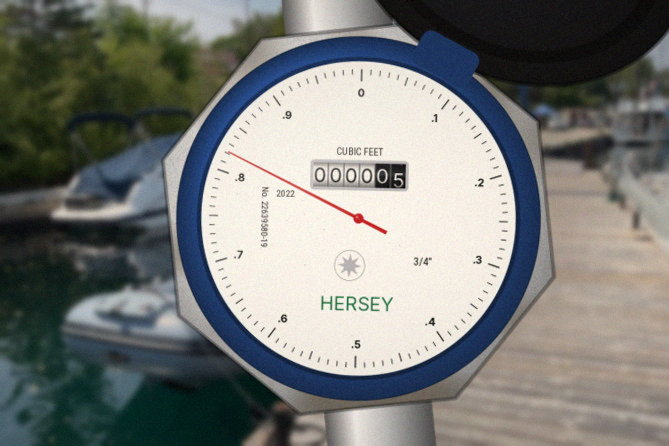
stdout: 4.82
